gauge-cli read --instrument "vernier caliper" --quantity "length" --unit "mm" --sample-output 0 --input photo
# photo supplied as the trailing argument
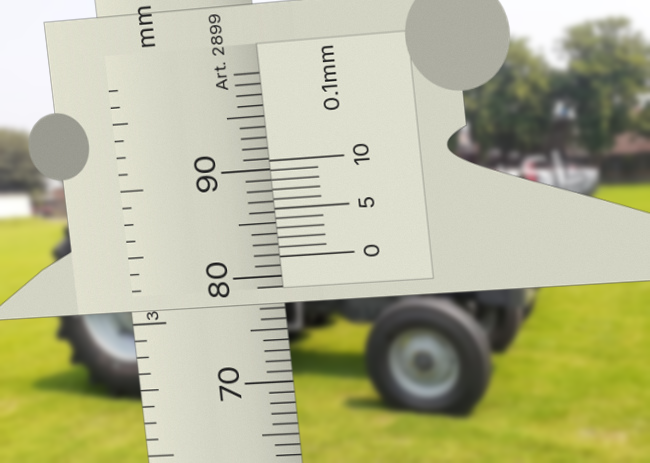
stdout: 81.8
